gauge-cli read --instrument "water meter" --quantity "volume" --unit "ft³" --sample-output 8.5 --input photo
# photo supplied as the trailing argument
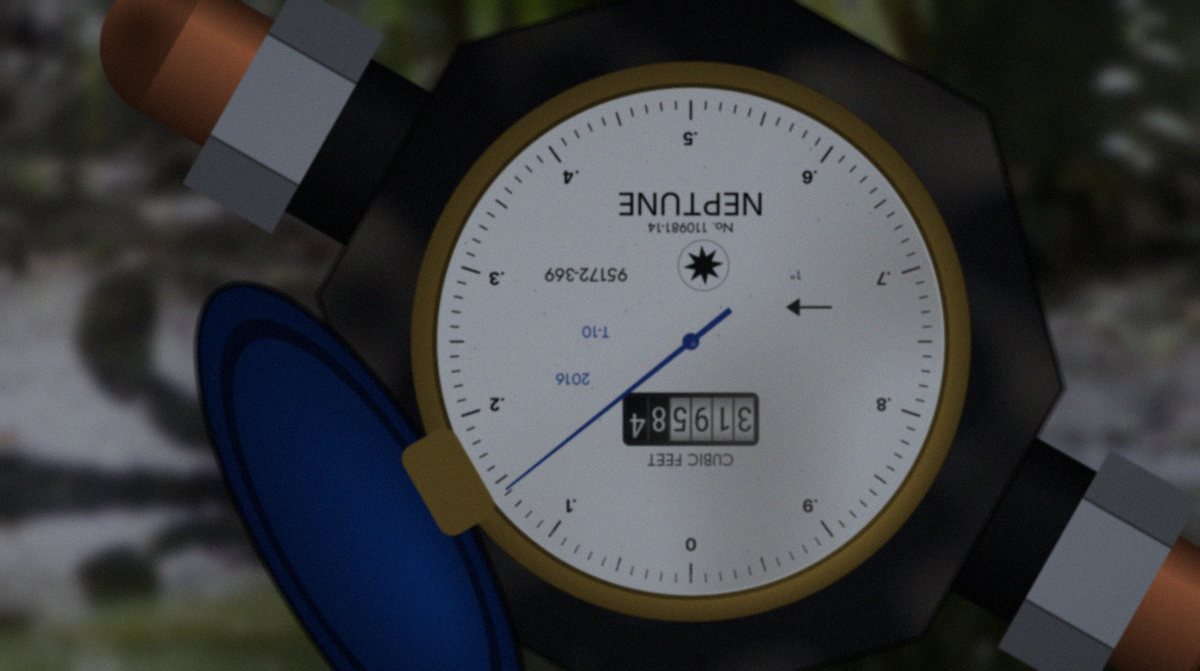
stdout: 319584.14
